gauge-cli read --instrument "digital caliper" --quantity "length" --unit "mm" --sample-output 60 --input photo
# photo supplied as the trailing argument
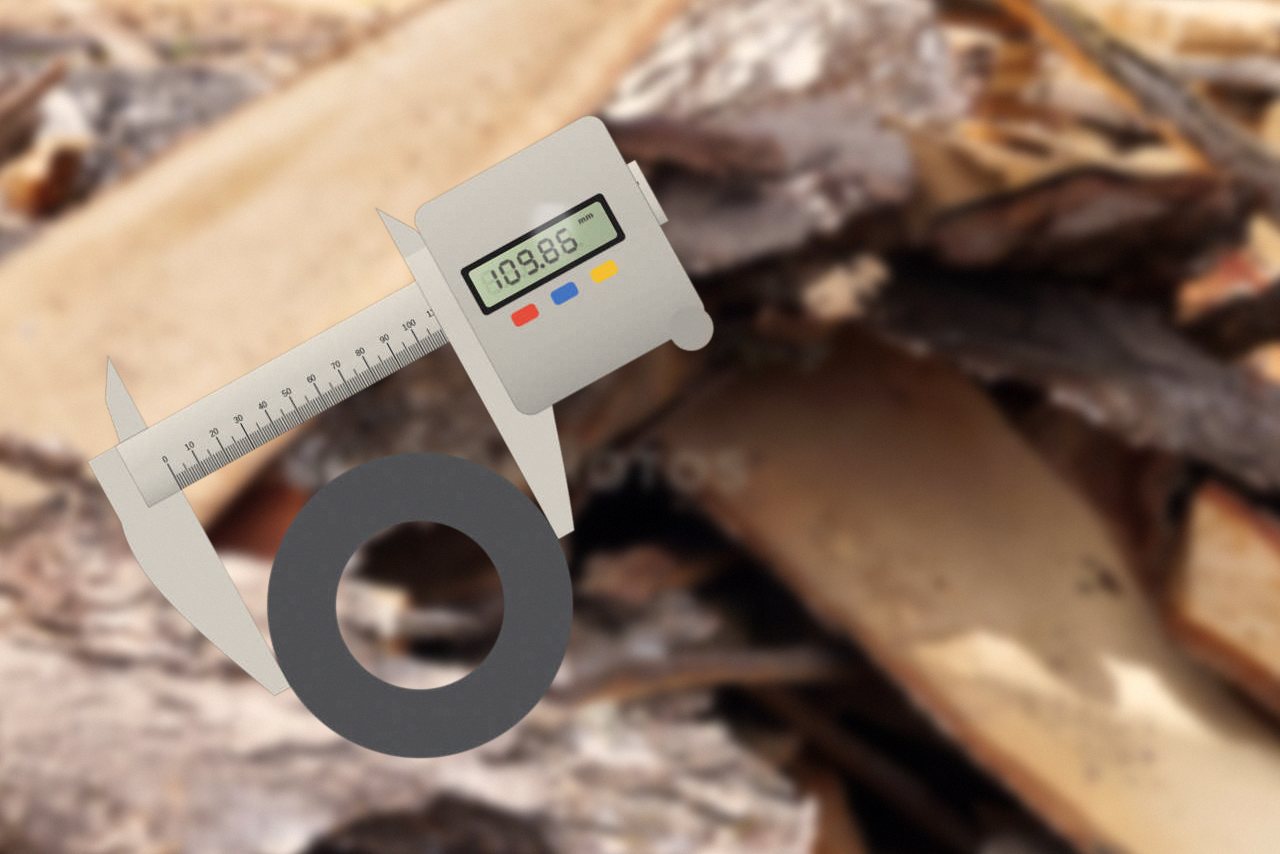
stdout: 109.86
